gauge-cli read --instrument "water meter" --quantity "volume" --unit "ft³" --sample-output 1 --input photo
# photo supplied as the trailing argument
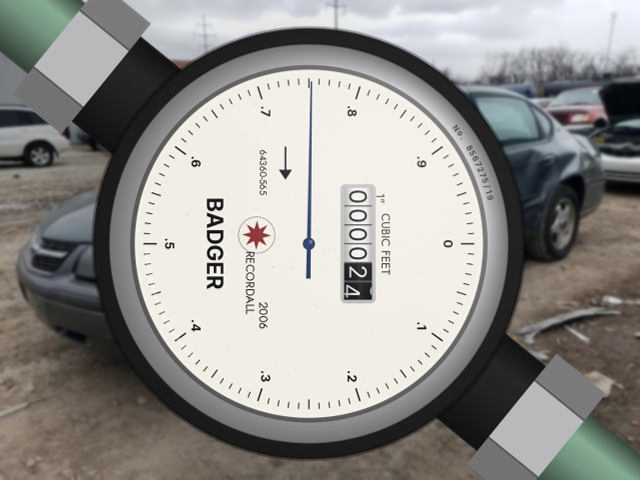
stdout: 23.75
